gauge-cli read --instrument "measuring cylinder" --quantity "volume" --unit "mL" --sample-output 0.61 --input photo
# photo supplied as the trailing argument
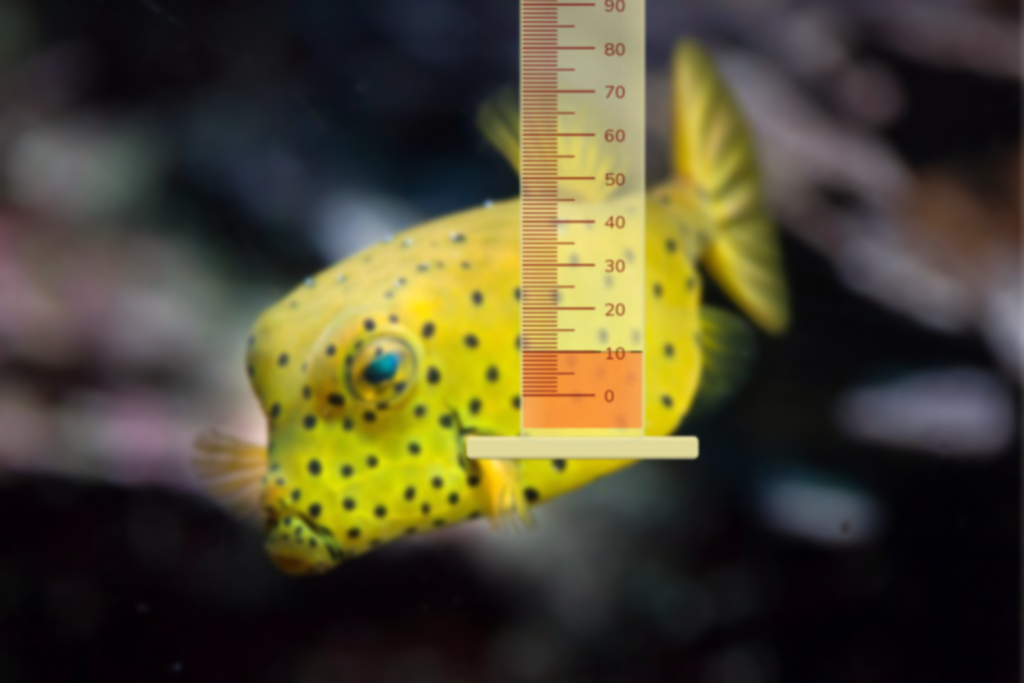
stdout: 10
